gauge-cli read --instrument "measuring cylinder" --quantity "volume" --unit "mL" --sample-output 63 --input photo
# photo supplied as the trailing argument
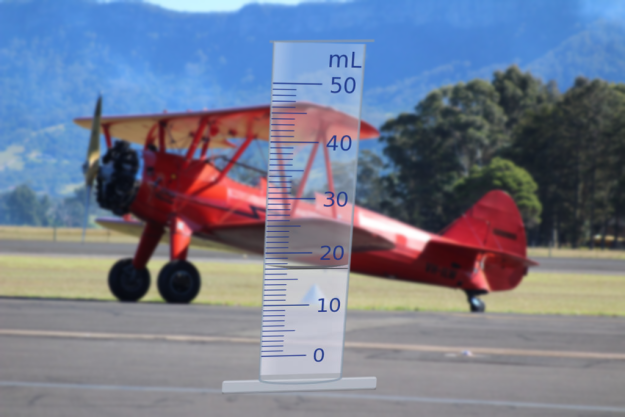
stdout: 17
